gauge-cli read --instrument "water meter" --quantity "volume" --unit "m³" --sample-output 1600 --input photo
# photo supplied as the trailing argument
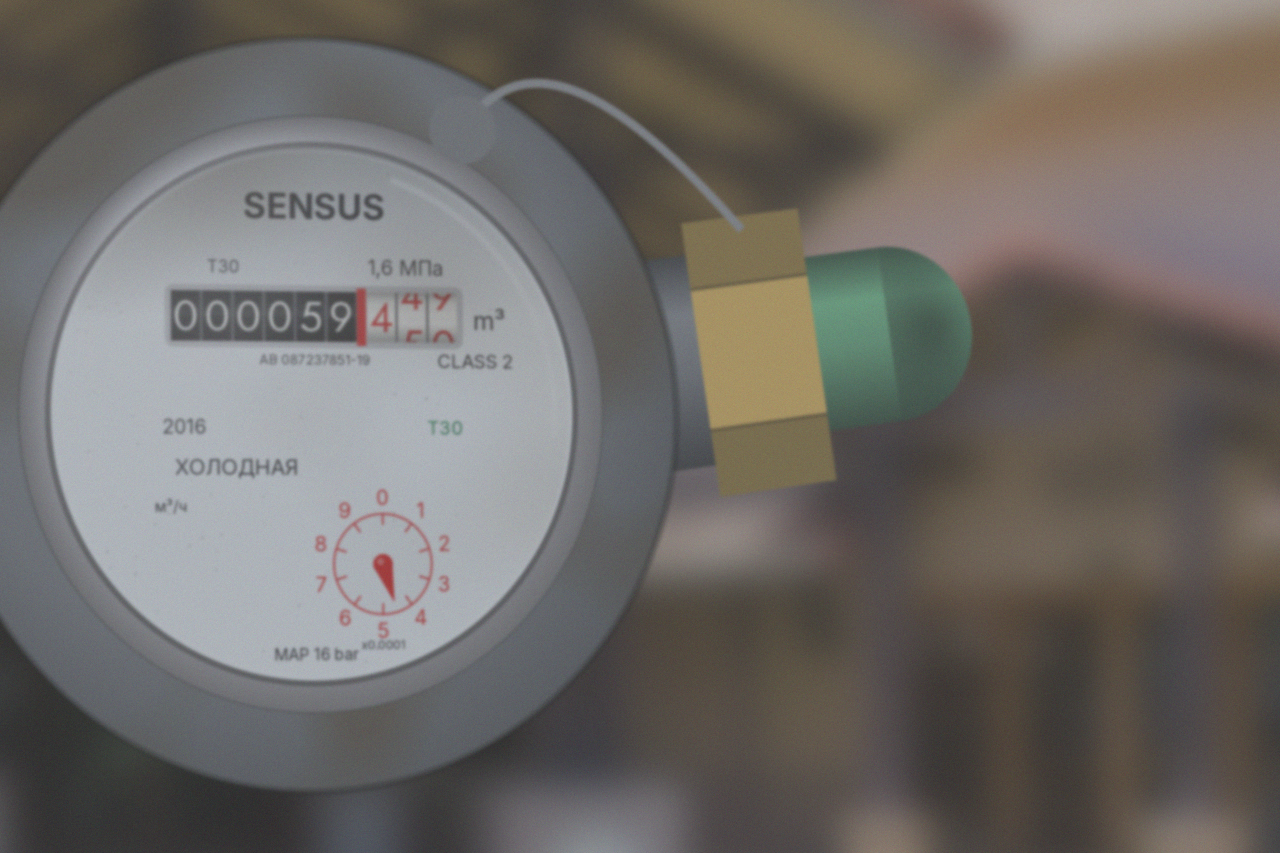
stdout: 59.4494
